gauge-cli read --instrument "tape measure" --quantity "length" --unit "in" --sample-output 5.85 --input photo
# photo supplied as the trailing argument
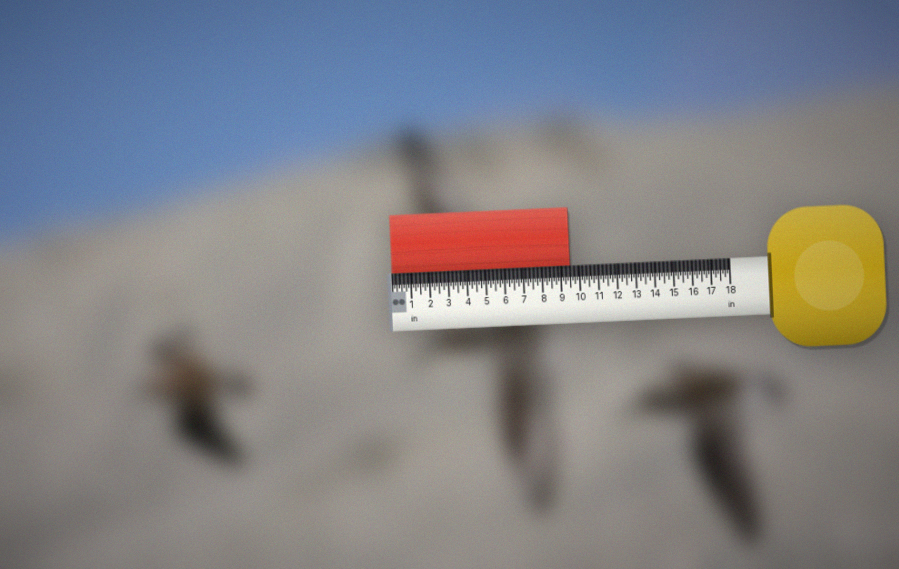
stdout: 9.5
